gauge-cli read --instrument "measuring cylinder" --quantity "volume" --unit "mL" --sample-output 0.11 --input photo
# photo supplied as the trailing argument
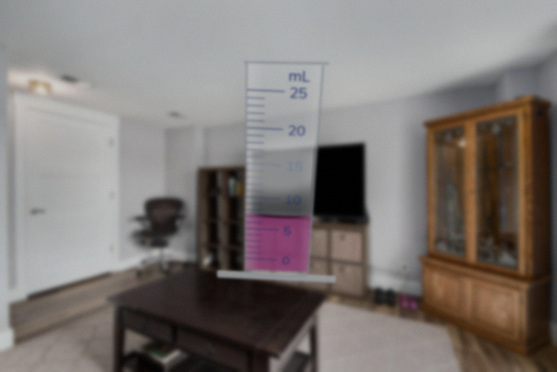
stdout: 7
